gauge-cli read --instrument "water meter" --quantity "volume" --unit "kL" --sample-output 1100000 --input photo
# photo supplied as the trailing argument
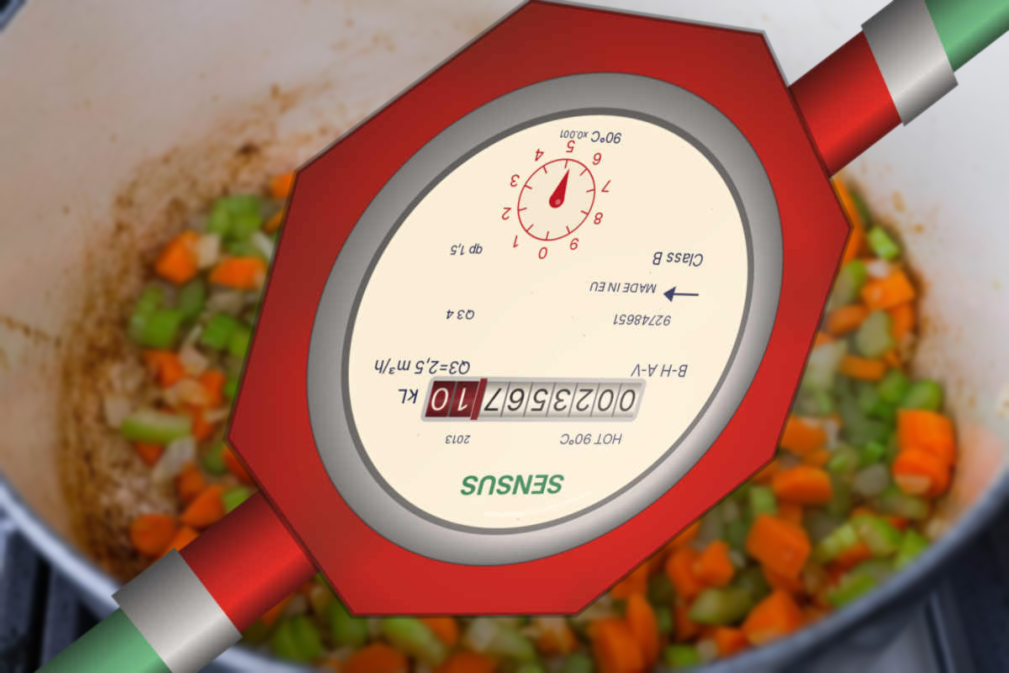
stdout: 23567.105
